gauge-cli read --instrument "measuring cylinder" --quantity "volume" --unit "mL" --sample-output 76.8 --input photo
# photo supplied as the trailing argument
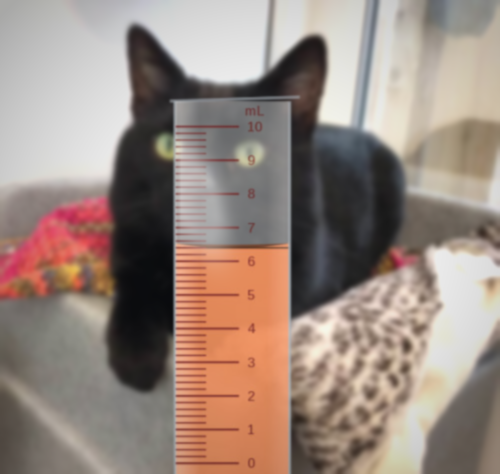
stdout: 6.4
